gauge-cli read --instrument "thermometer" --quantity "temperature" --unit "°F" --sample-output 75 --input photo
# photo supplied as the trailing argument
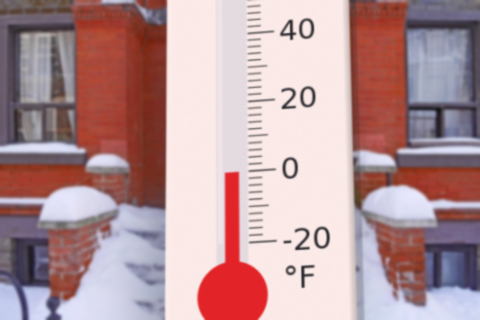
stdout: 0
